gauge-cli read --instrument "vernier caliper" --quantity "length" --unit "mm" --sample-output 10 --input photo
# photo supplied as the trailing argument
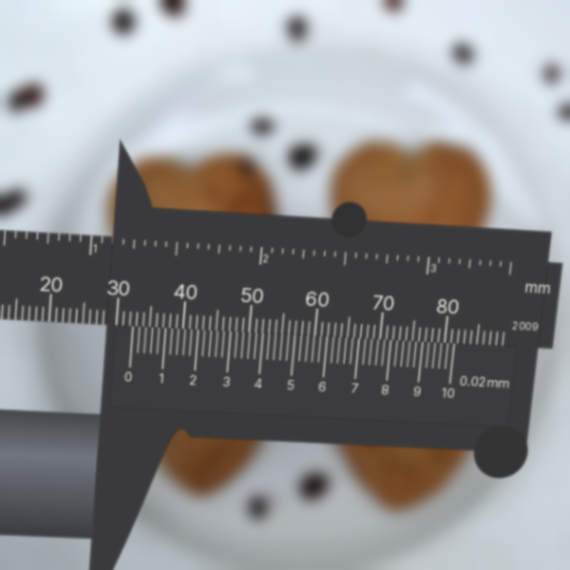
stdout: 32.5
